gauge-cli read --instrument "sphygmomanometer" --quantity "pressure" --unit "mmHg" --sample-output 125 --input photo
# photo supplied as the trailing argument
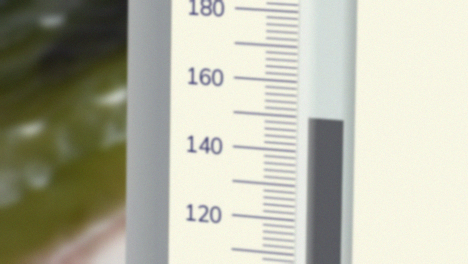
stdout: 150
